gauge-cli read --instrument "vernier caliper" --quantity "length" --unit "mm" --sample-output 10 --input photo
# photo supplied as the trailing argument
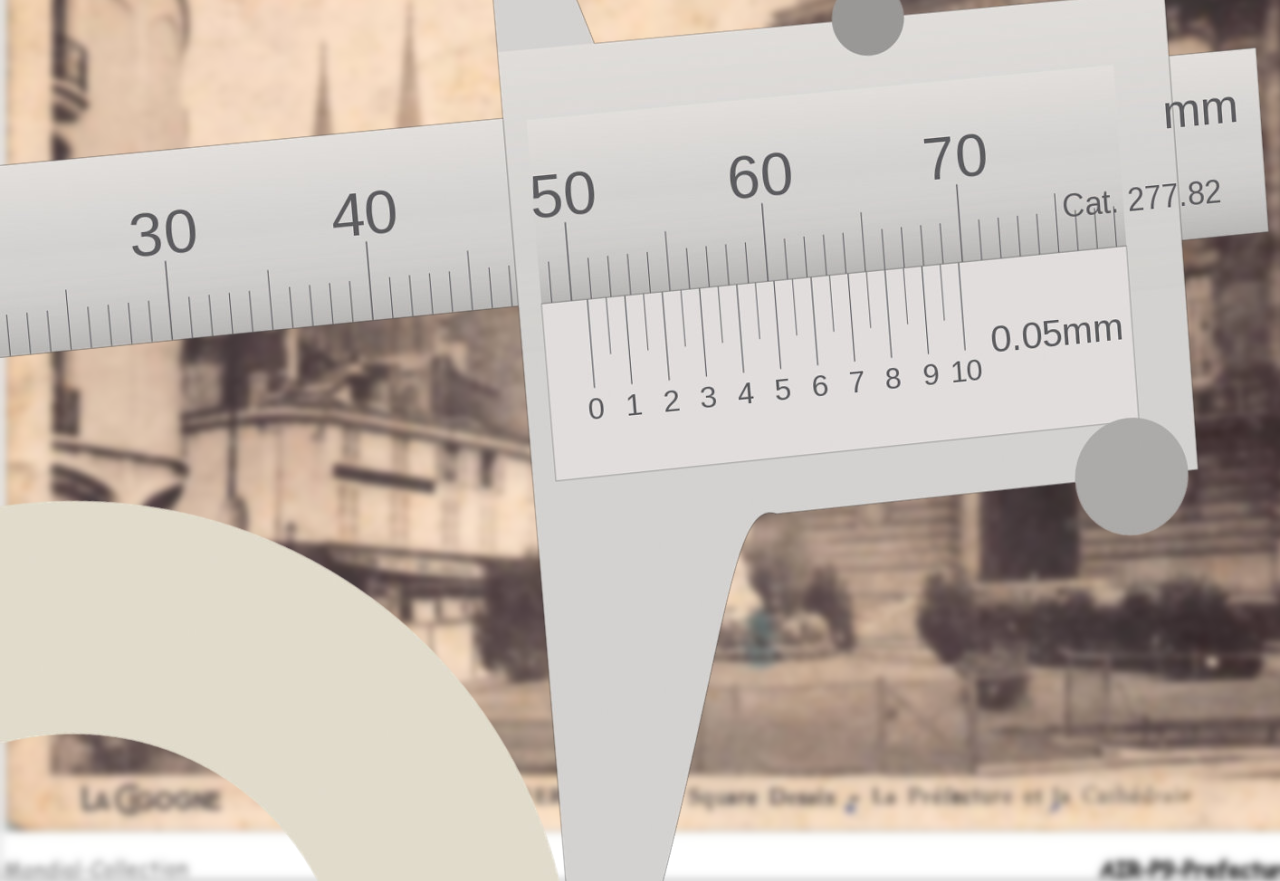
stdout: 50.8
